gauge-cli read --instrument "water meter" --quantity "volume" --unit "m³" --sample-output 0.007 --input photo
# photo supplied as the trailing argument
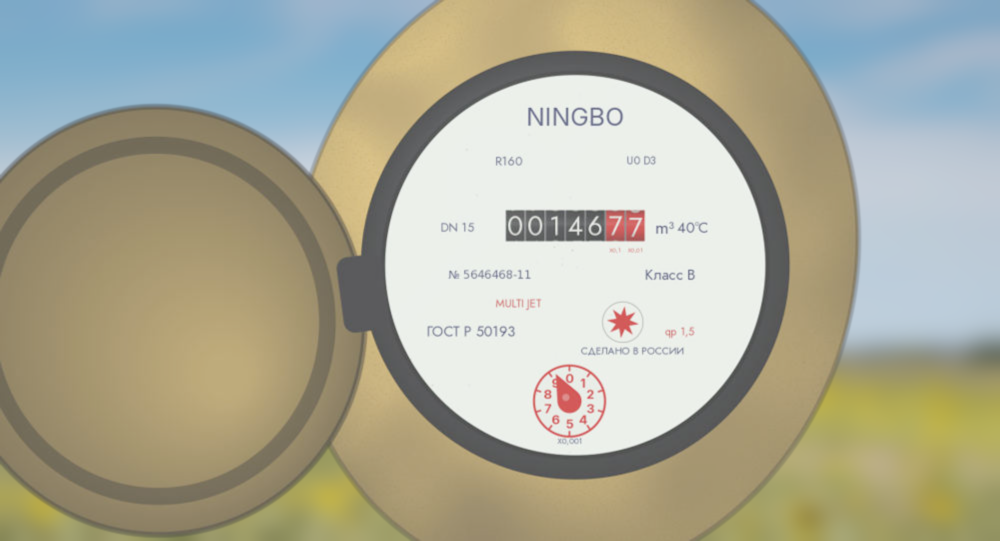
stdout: 146.769
